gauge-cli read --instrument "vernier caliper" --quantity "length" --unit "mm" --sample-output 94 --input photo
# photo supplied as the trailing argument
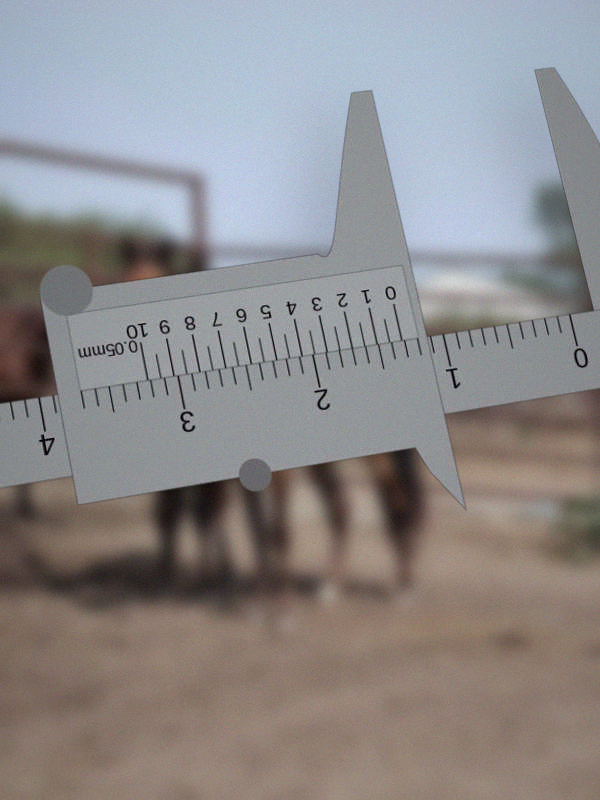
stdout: 13.2
